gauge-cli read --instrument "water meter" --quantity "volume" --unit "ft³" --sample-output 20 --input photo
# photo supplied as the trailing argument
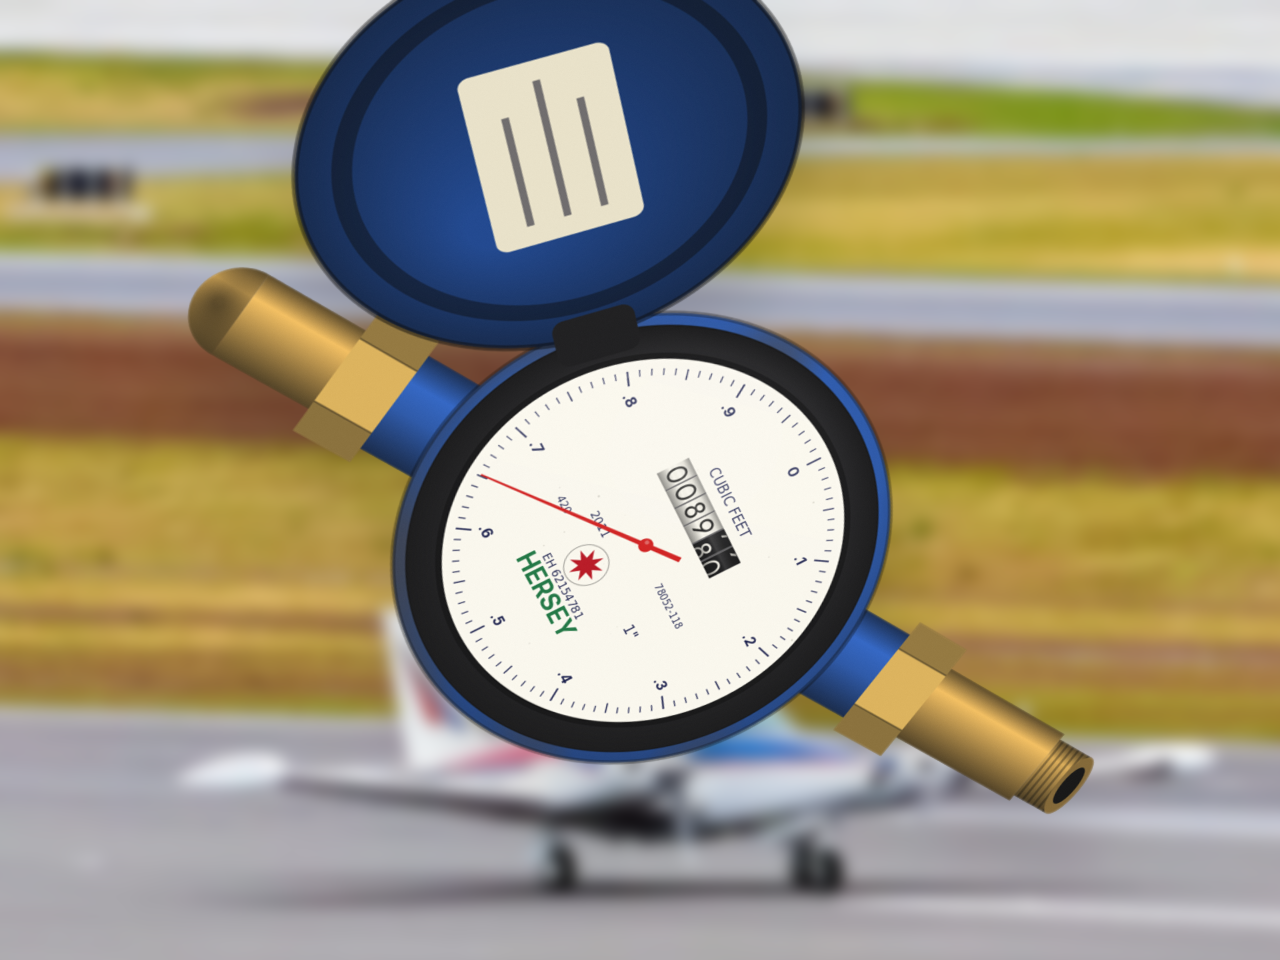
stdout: 8979.65
